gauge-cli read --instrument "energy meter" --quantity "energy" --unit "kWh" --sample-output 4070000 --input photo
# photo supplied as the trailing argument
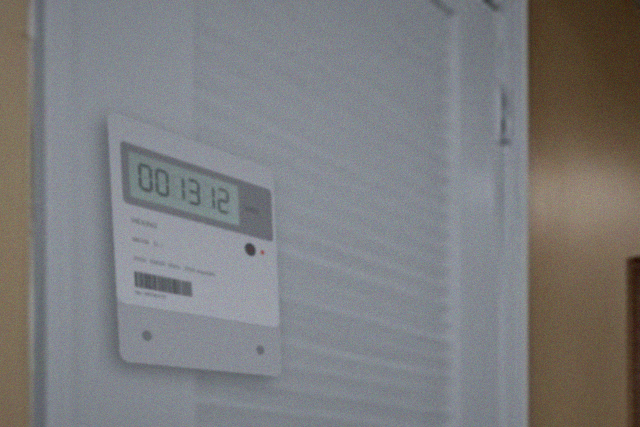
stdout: 1312
